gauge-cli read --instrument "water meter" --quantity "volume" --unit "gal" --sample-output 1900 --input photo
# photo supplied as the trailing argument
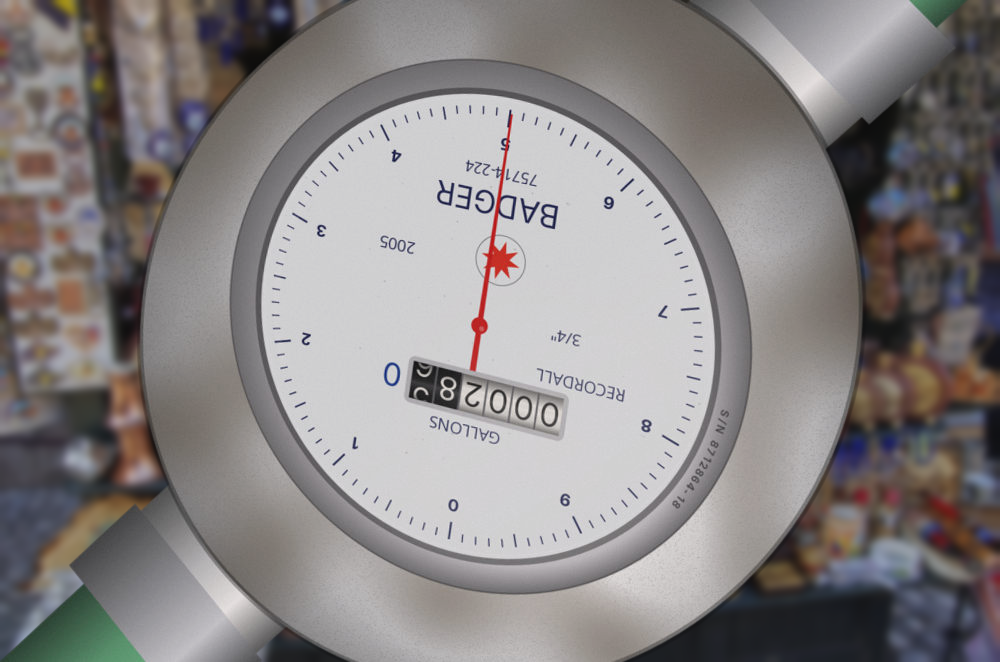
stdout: 2855.0
